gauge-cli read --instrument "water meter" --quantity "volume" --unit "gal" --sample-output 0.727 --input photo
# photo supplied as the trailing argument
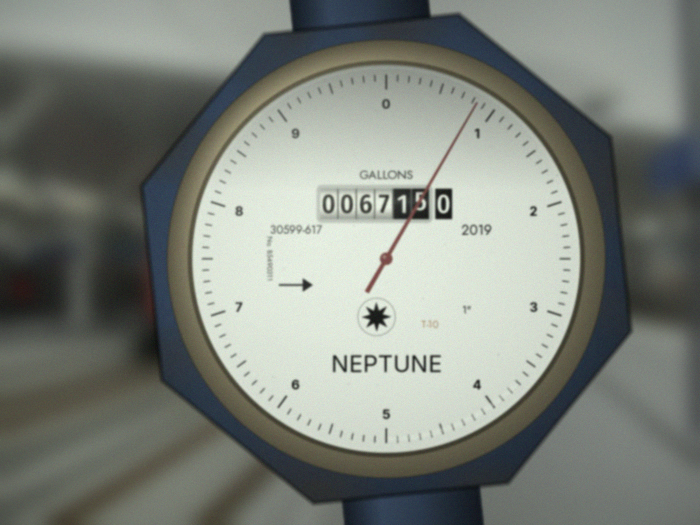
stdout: 67150.8
